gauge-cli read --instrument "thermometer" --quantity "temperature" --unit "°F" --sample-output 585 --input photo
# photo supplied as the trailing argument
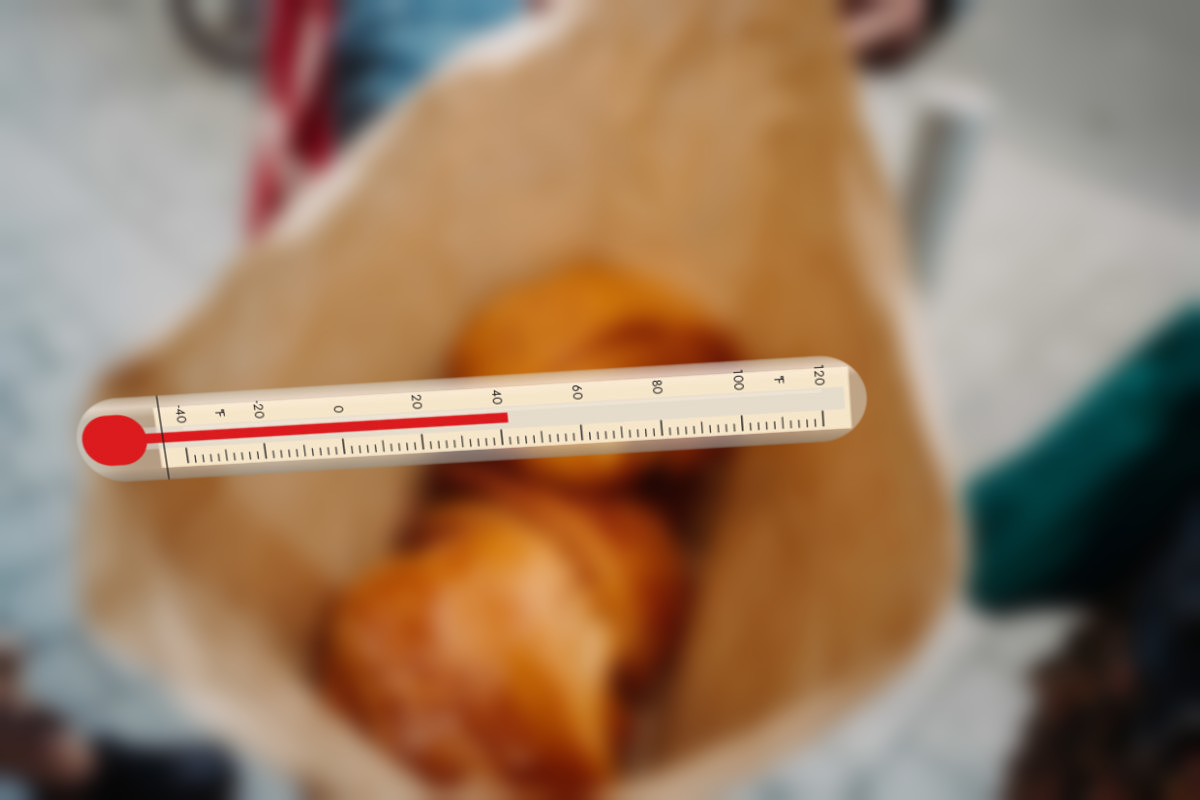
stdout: 42
